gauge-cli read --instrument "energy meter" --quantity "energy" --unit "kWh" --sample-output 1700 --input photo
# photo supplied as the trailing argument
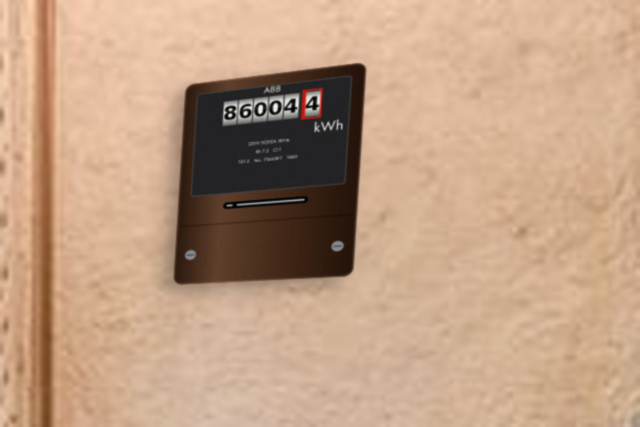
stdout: 86004.4
